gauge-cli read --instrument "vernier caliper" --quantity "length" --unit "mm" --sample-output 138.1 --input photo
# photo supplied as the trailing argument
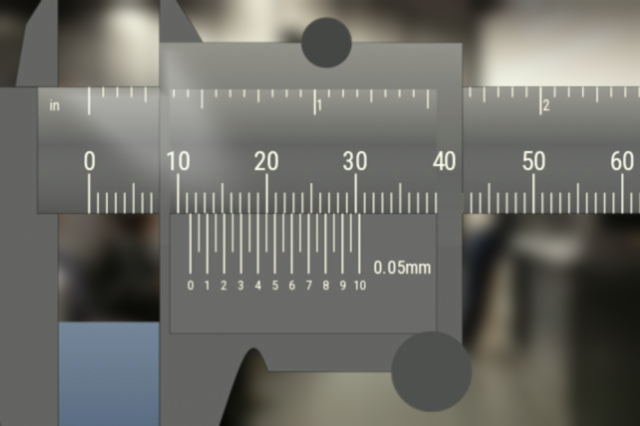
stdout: 11.4
